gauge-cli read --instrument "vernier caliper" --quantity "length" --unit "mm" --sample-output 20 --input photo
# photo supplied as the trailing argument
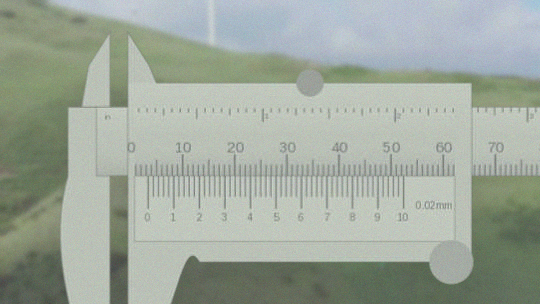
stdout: 3.4
